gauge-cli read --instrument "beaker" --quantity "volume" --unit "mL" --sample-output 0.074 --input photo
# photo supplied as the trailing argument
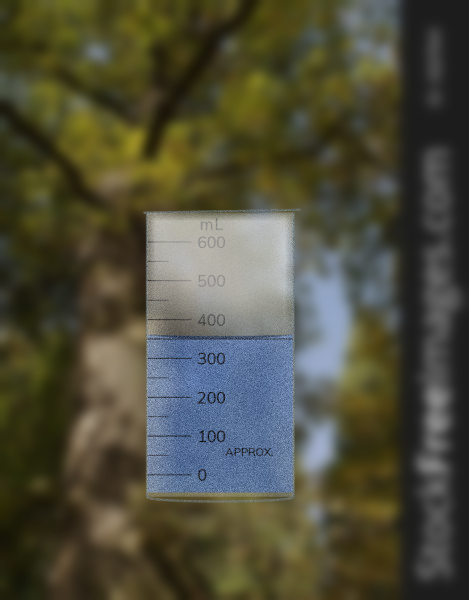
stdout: 350
